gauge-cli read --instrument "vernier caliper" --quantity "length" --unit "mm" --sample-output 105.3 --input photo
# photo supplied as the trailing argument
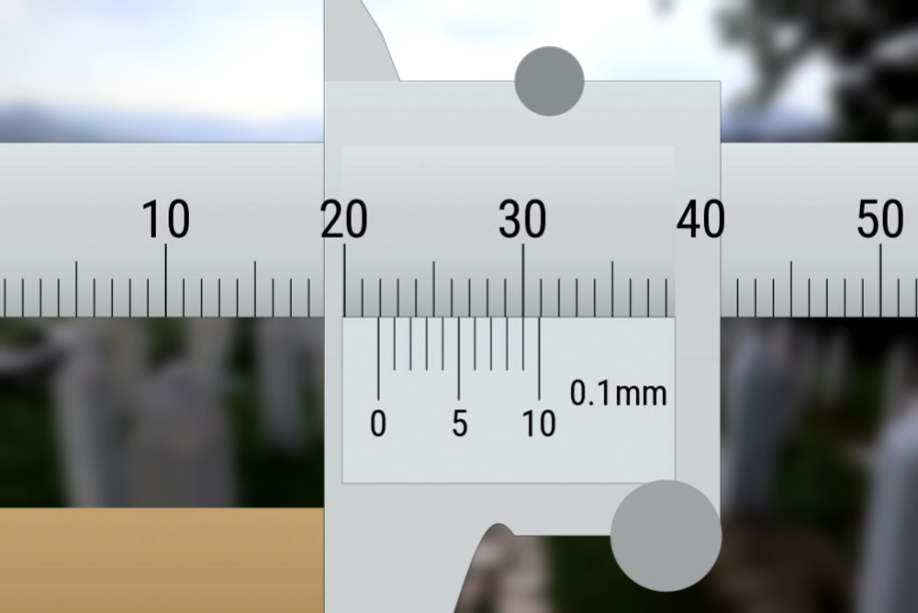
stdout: 21.9
